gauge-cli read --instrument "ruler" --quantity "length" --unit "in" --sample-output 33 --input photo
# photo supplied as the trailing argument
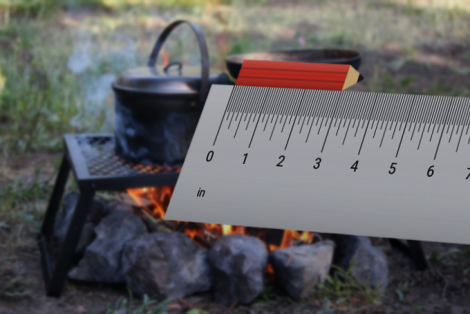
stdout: 3.5
